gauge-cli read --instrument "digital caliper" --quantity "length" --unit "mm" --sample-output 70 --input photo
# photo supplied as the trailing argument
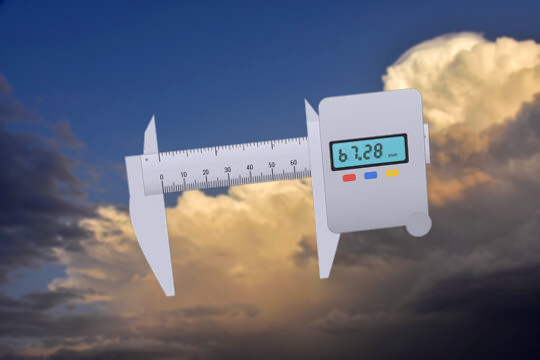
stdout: 67.28
